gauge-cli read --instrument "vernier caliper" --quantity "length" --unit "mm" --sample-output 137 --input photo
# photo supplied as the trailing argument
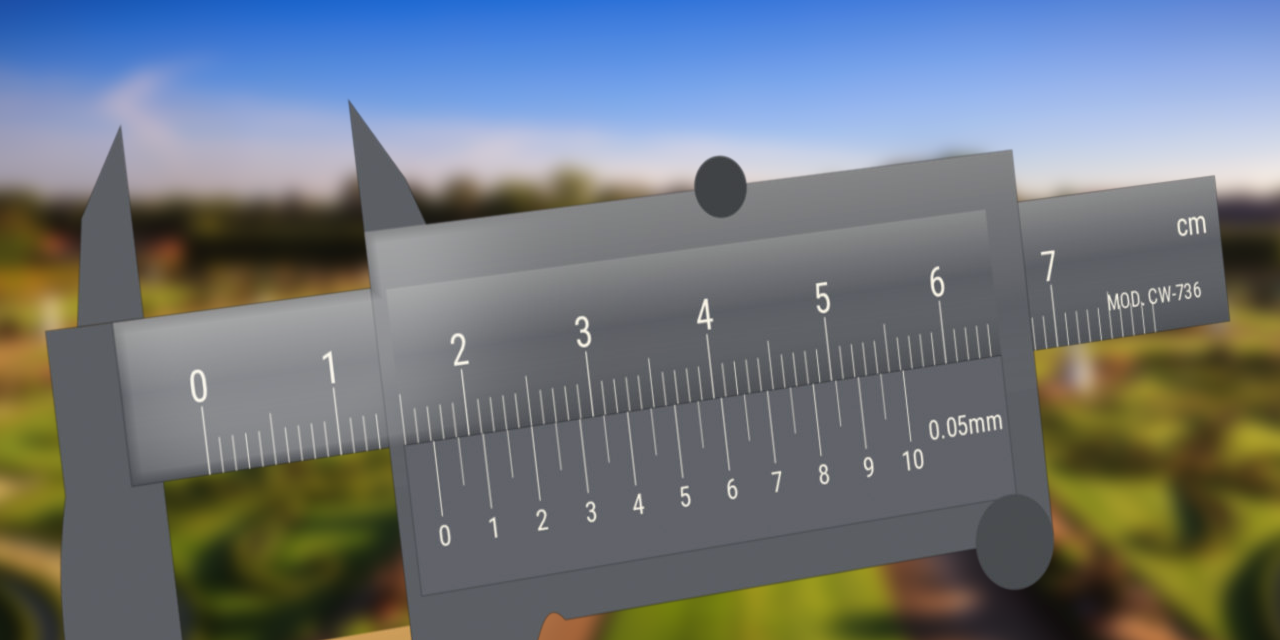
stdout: 17.2
